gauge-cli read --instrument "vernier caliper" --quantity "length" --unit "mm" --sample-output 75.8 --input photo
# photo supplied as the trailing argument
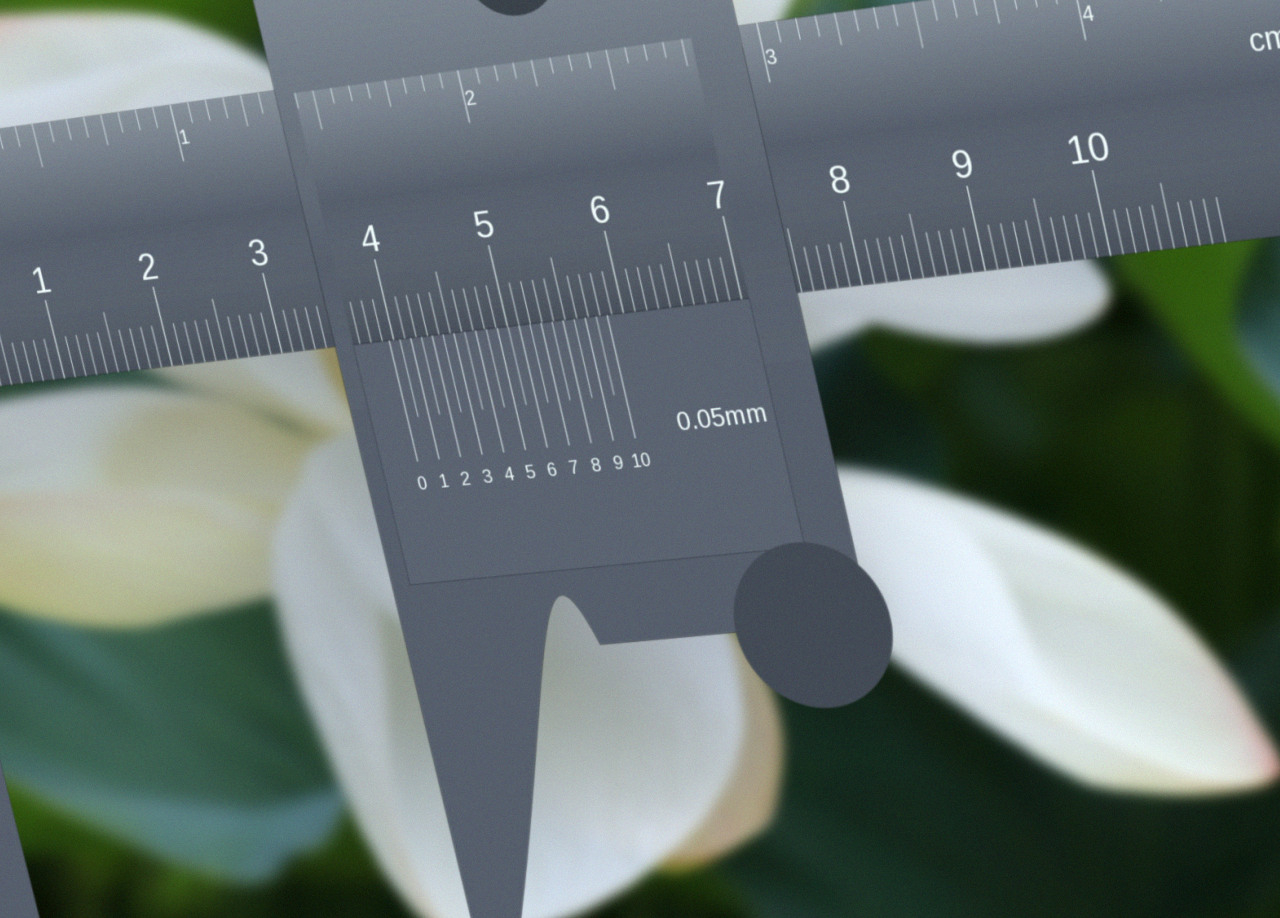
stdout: 39.6
